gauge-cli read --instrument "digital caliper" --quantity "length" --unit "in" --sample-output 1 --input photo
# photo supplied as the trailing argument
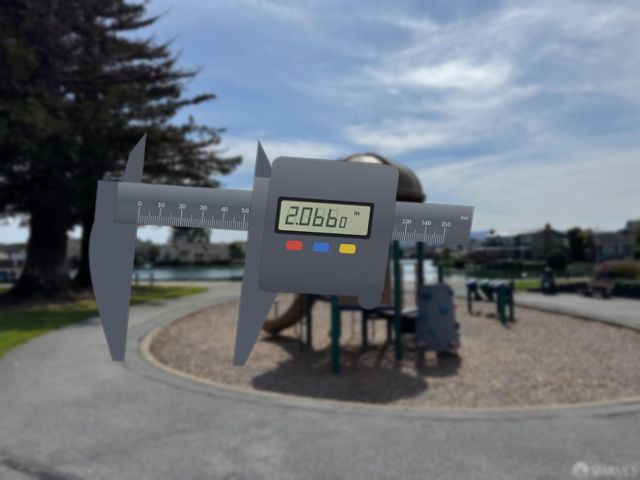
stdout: 2.0660
